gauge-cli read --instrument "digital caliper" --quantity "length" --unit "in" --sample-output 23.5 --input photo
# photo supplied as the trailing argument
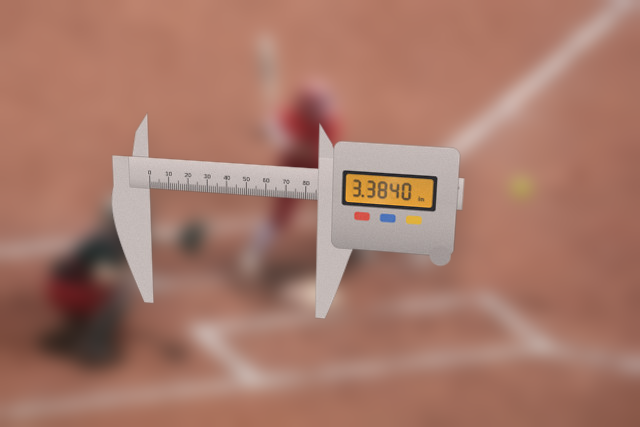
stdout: 3.3840
